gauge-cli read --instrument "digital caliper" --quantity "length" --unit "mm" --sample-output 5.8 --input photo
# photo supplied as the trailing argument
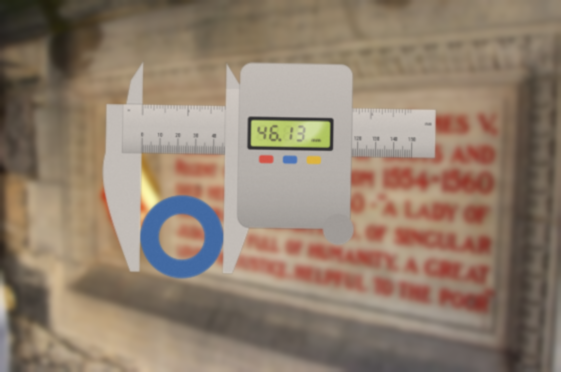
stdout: 46.13
